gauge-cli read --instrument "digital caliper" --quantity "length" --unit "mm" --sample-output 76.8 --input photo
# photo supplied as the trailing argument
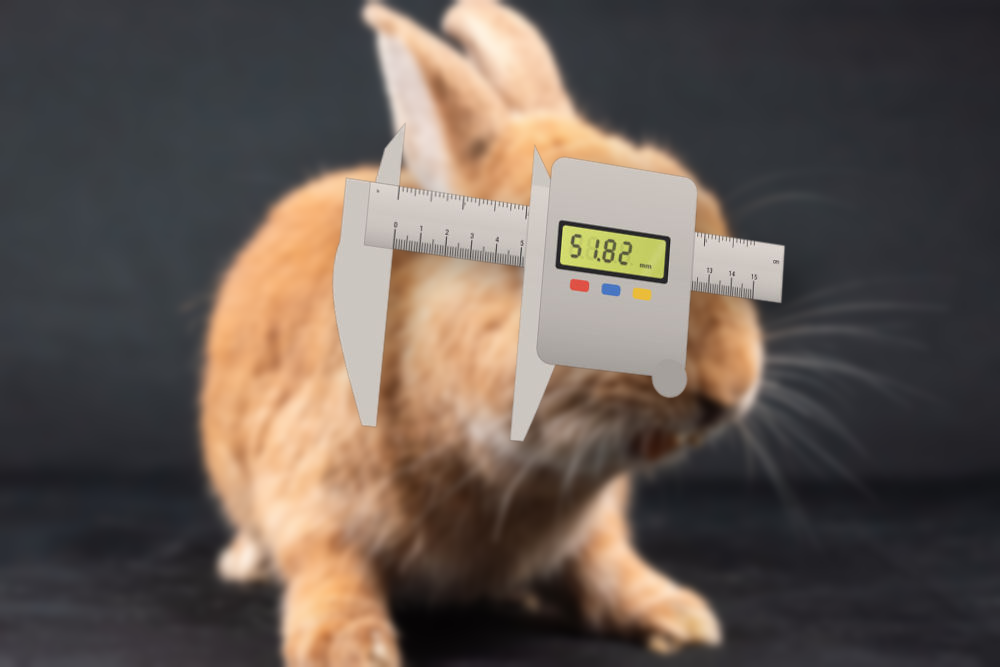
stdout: 51.82
